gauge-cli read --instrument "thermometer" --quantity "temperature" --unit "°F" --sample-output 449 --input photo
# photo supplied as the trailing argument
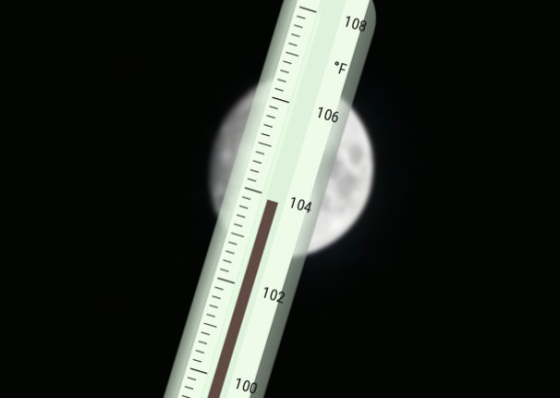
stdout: 103.9
